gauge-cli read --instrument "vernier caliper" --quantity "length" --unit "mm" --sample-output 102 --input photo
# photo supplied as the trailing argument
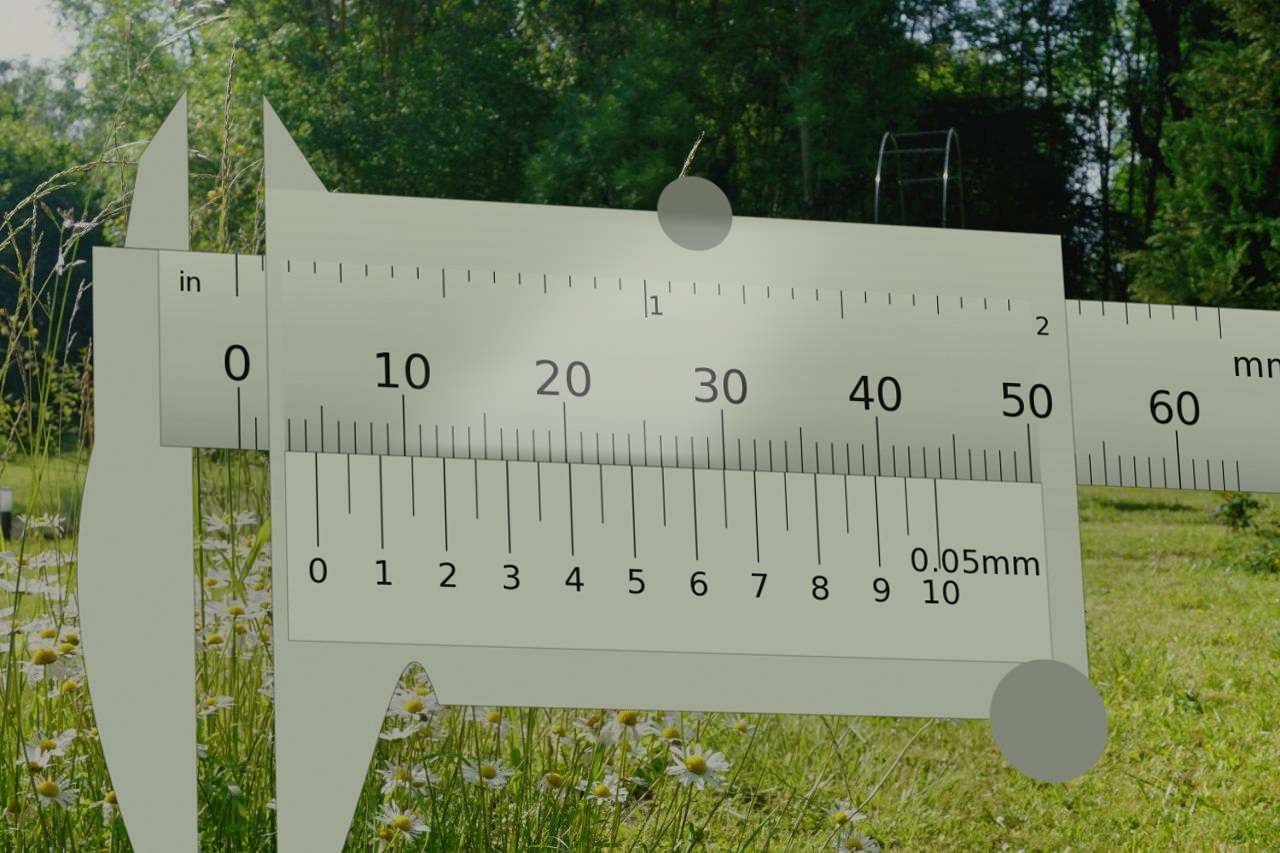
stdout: 4.6
